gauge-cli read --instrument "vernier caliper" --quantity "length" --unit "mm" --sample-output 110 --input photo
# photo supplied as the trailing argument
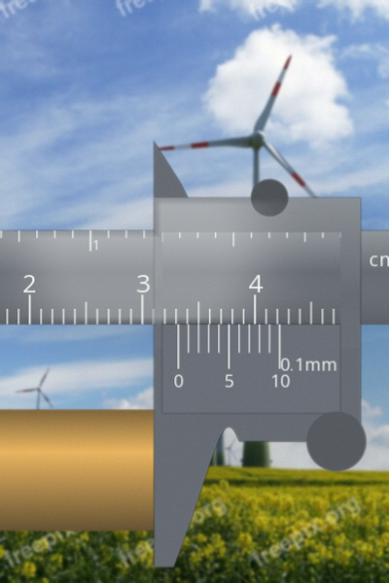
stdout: 33.2
